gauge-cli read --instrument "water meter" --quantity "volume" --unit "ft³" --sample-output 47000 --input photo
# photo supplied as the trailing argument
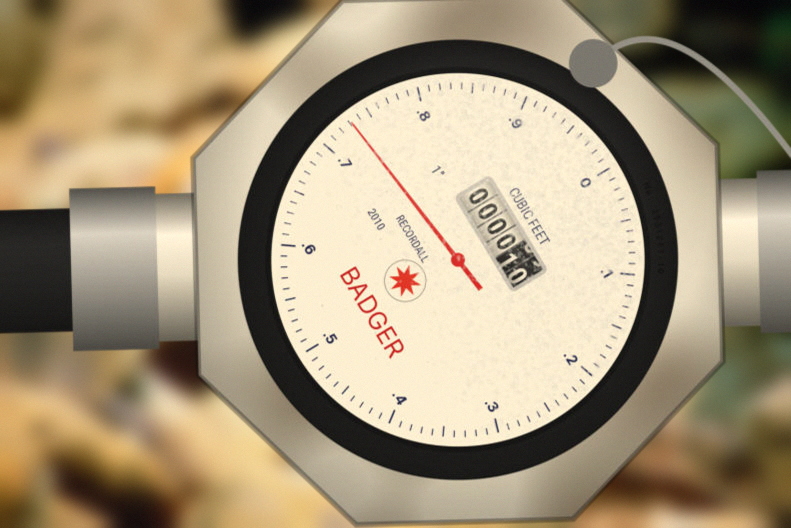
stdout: 9.73
